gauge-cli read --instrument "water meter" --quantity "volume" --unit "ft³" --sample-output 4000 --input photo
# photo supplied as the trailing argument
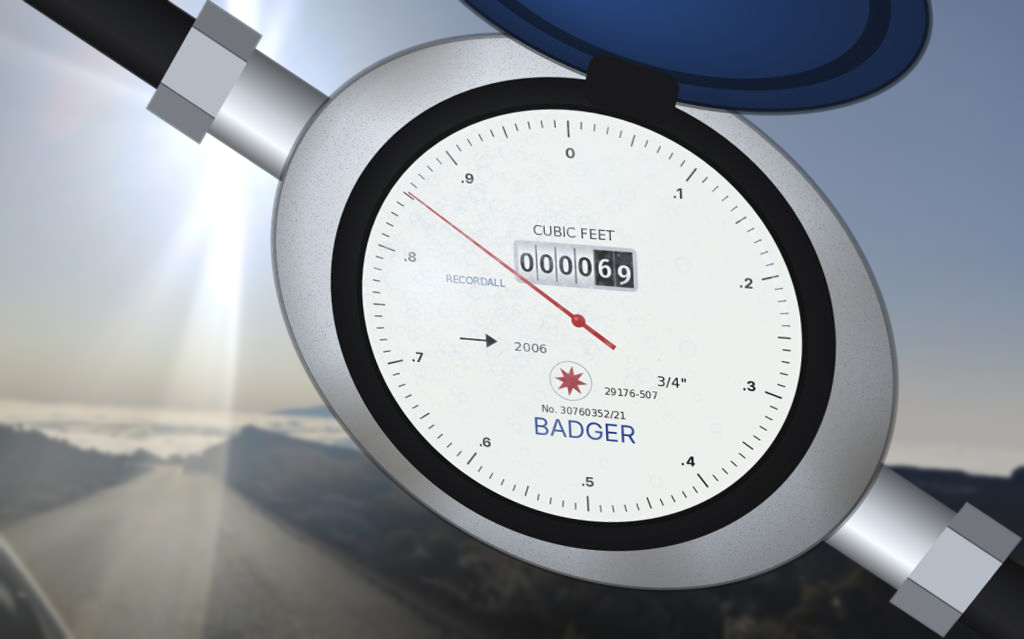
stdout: 68.85
